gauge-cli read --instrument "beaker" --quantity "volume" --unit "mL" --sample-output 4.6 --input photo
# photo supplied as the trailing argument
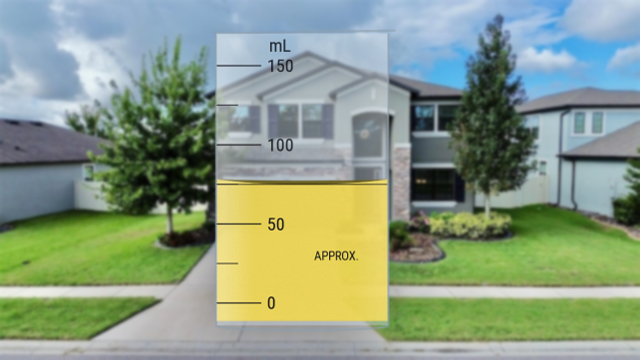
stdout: 75
